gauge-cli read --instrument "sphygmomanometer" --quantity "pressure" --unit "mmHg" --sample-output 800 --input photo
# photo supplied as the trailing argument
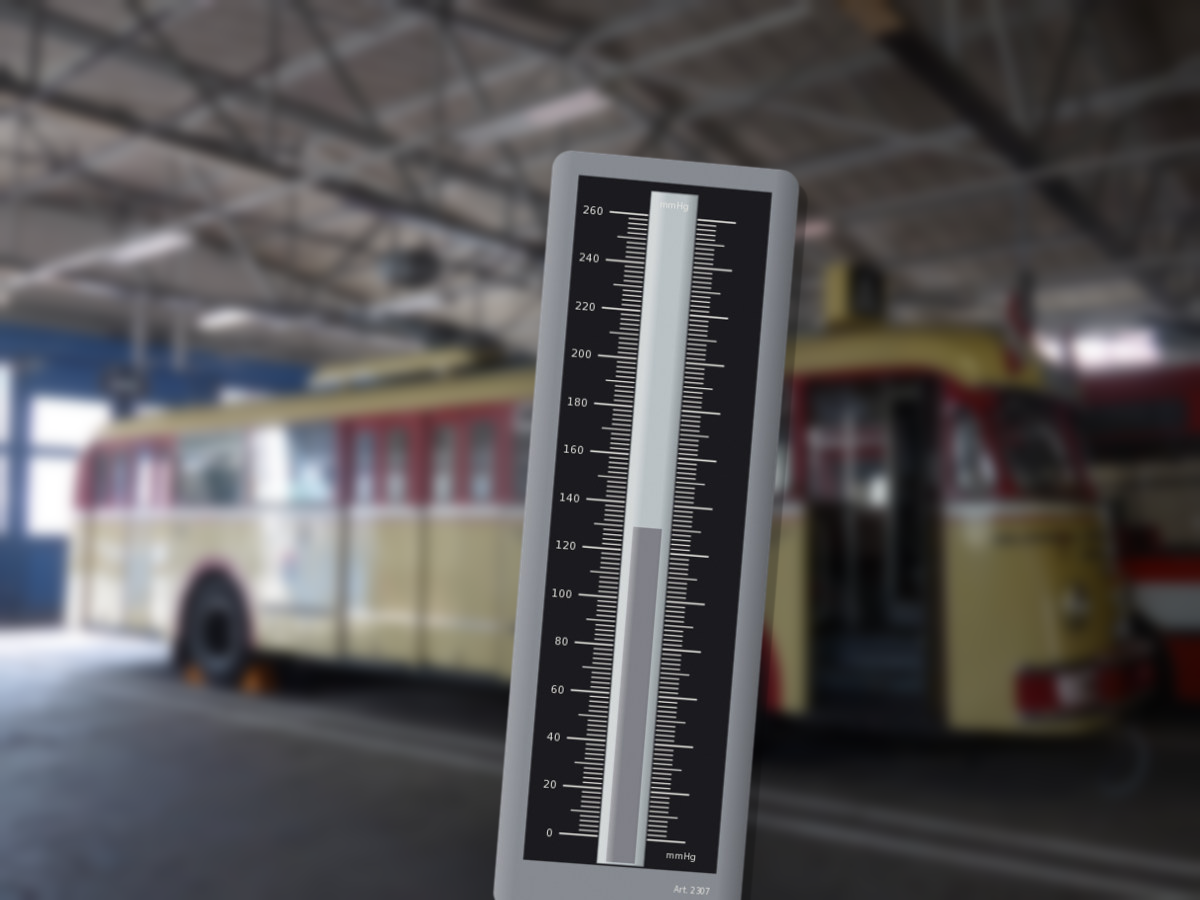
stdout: 130
